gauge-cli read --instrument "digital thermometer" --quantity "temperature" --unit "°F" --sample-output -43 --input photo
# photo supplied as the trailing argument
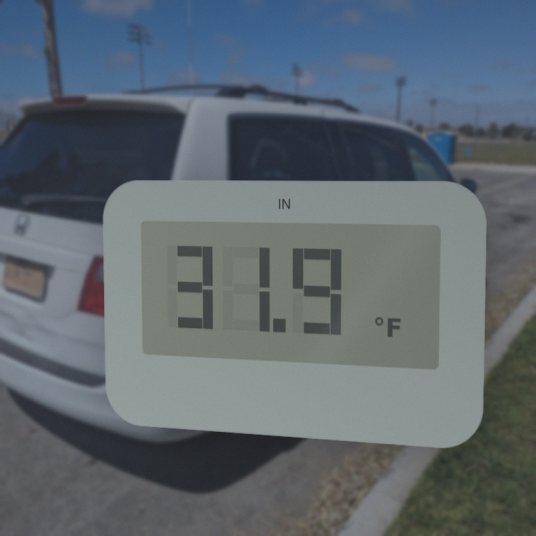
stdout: 31.9
